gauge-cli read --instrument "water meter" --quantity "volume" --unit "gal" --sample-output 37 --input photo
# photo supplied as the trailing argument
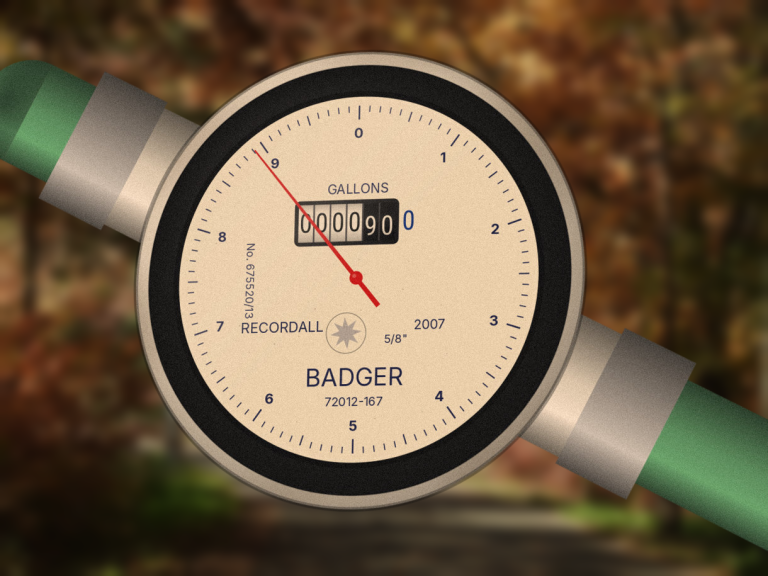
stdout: 898.9
